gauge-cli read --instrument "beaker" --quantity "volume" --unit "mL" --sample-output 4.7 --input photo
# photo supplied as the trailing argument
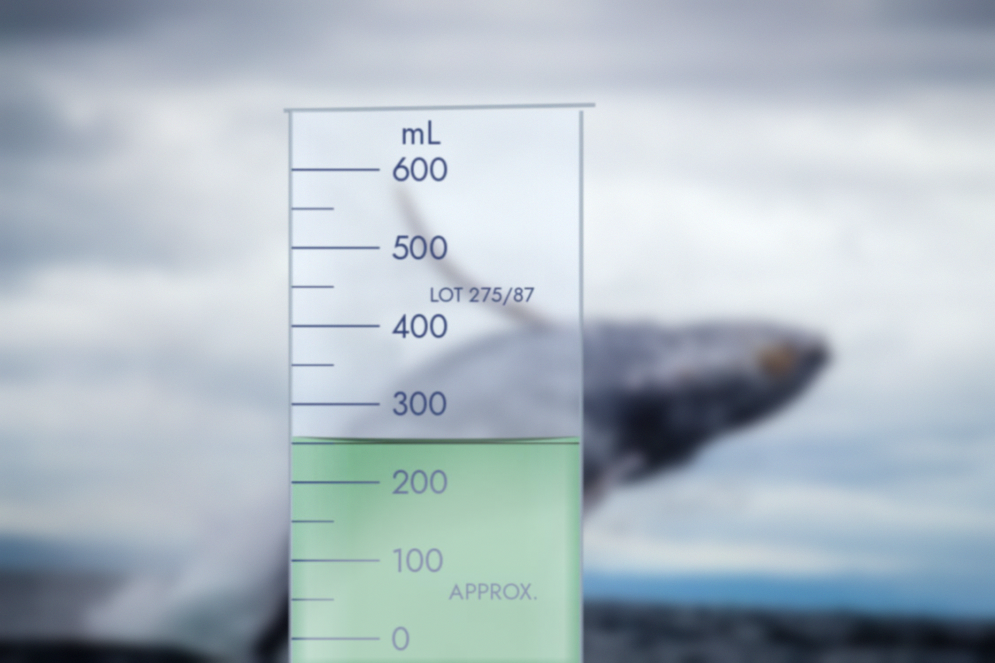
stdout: 250
